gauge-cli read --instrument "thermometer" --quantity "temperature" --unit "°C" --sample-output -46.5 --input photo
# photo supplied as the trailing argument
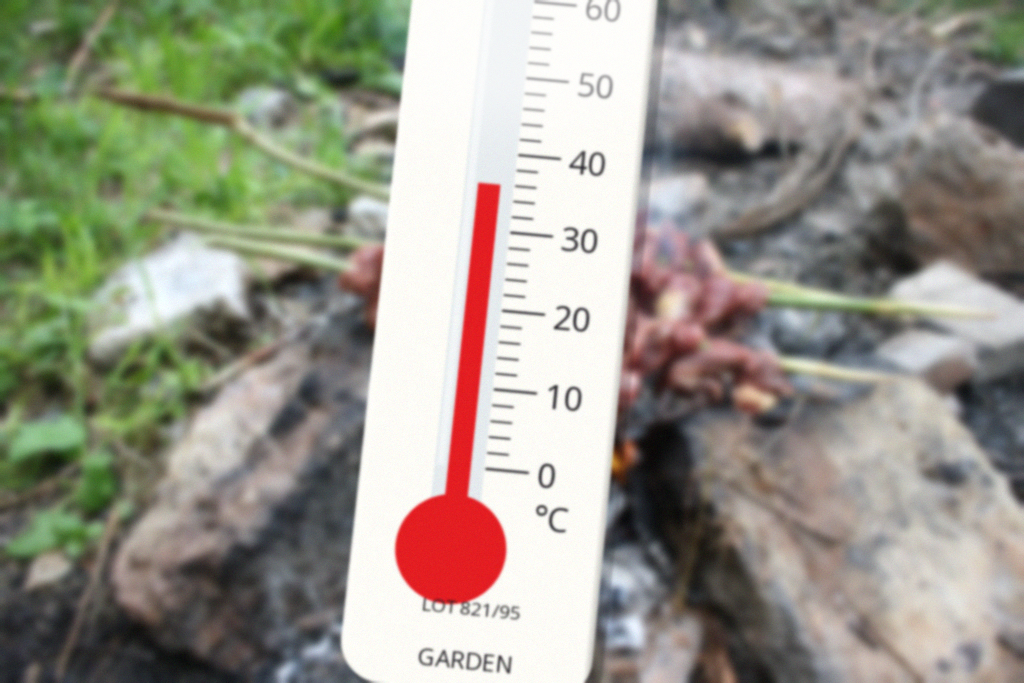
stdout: 36
